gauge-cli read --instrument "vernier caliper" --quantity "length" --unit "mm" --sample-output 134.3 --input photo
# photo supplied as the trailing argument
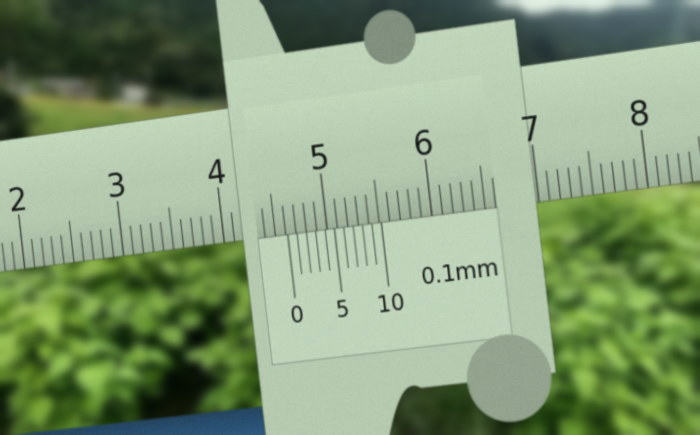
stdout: 46.2
